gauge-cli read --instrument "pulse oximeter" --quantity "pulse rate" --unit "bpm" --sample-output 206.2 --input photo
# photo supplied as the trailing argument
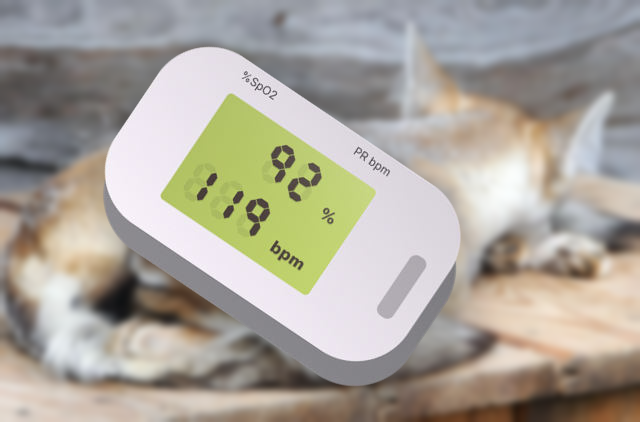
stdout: 119
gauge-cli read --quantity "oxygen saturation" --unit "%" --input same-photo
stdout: 92
